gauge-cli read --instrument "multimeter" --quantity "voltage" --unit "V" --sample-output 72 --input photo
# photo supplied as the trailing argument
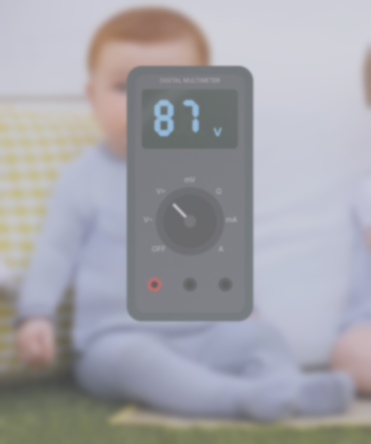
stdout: 87
